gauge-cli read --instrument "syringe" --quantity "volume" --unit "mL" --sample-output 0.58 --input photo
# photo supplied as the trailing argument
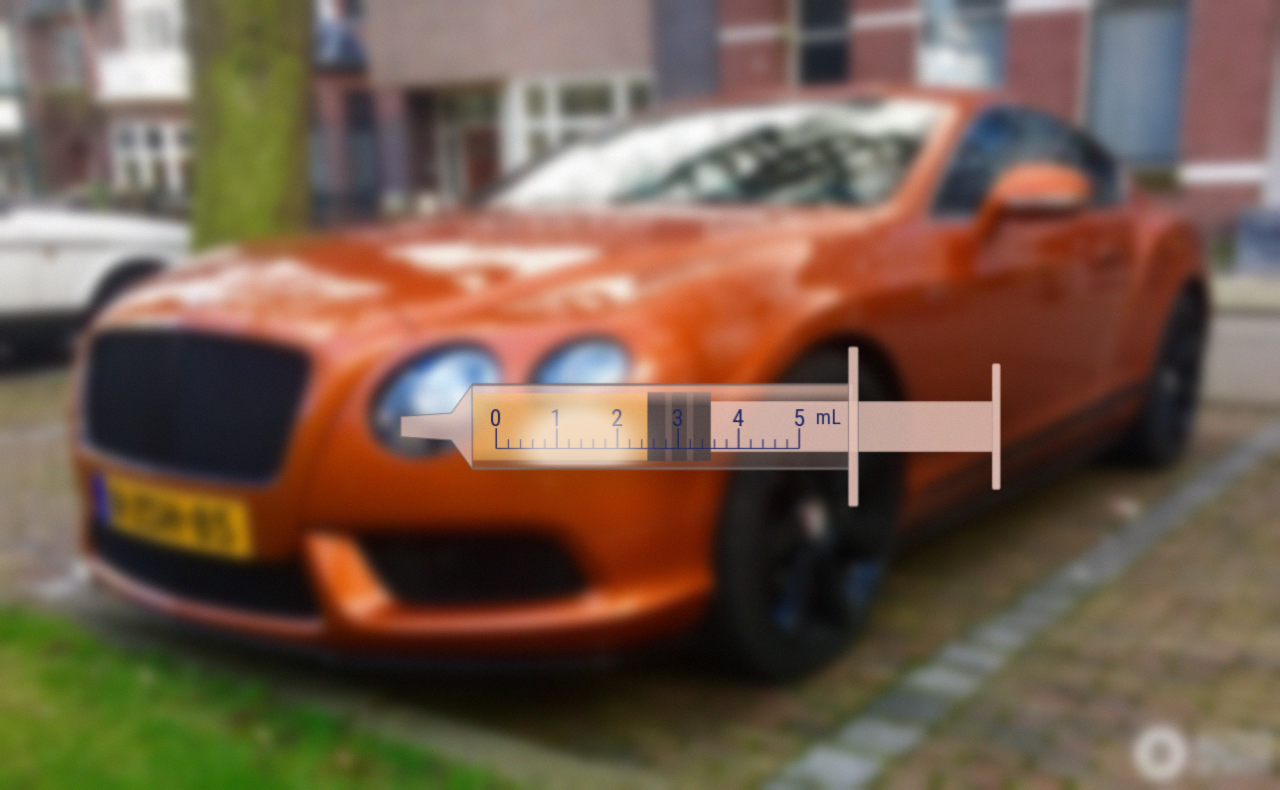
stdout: 2.5
